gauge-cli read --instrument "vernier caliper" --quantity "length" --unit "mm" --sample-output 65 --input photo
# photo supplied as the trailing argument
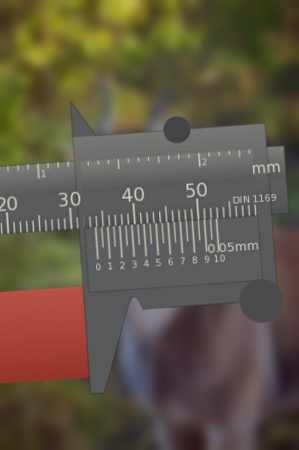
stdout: 33.8
